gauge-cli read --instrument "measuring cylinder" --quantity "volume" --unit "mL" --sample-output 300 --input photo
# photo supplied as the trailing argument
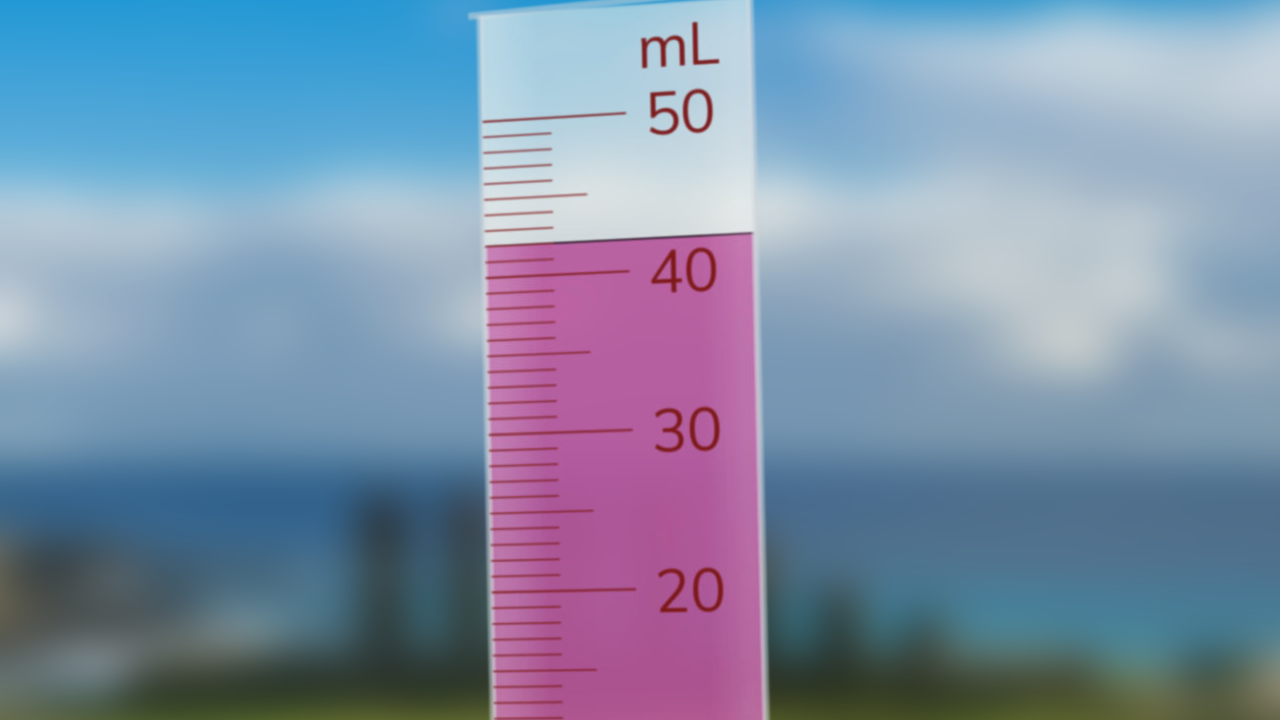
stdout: 42
